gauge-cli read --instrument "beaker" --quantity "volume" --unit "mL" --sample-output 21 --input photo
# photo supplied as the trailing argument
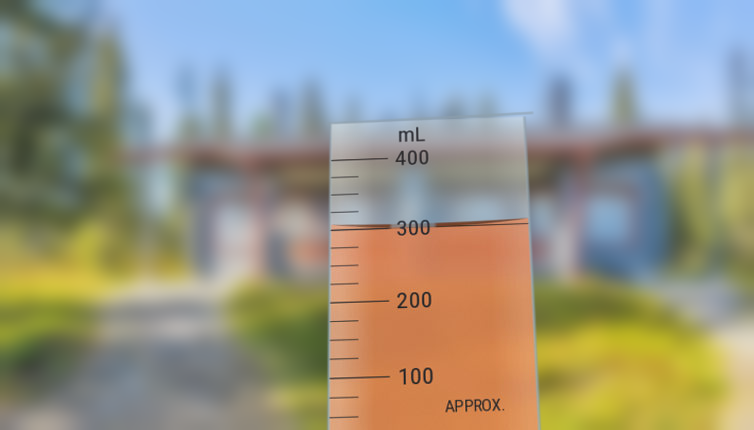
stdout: 300
